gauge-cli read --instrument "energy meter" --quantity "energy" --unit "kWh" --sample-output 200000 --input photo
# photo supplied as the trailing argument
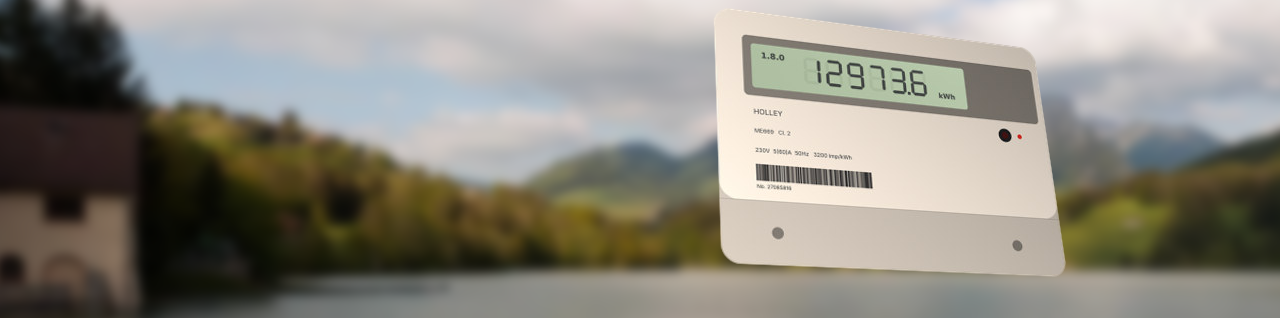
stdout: 12973.6
